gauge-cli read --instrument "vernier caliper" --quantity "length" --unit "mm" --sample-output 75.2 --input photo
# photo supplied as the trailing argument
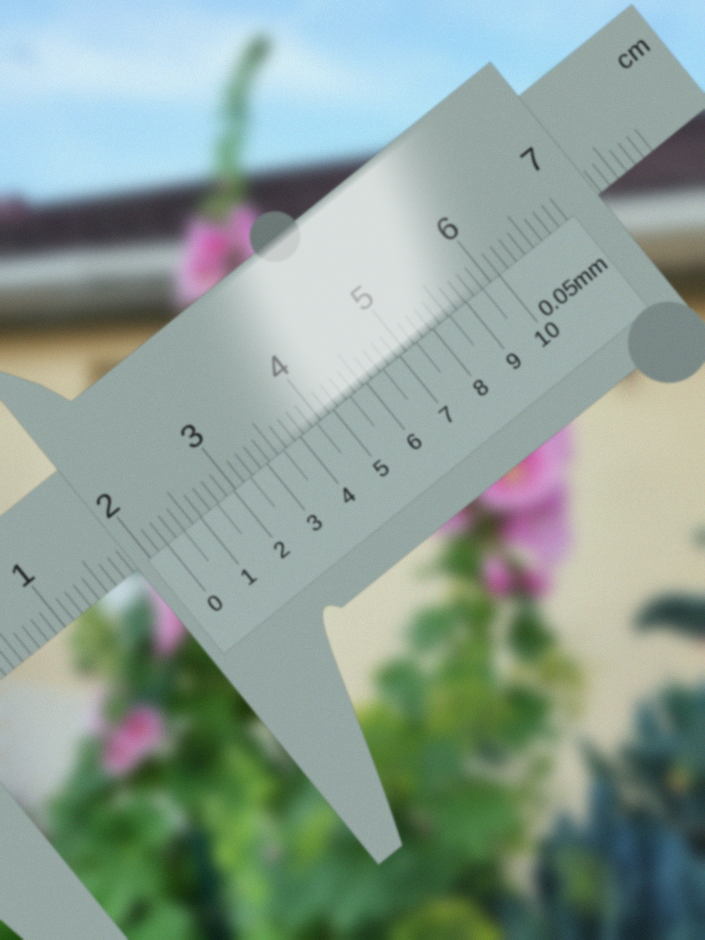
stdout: 22.0
